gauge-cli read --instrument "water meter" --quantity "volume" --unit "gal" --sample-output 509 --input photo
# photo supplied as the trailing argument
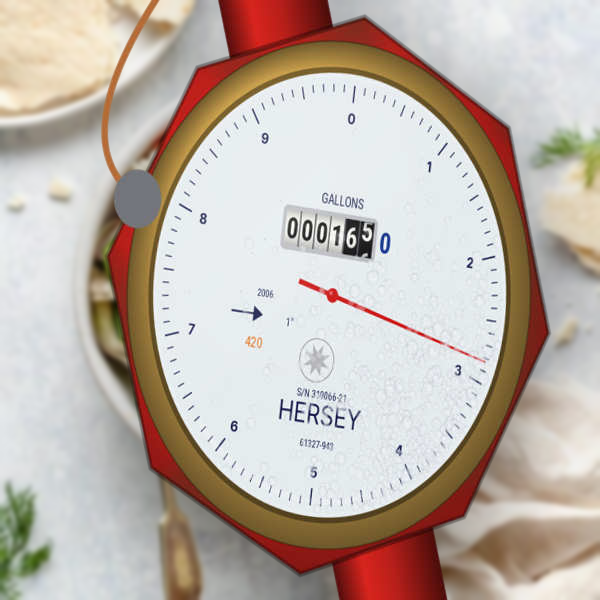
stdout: 1652.8
